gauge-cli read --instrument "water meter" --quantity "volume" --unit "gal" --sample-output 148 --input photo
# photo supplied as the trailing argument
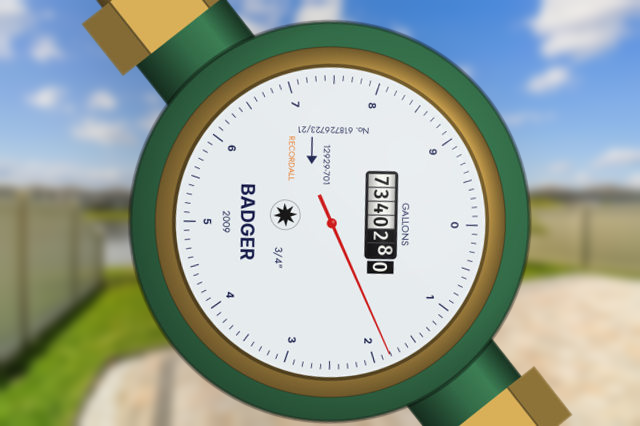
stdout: 7340281.8
